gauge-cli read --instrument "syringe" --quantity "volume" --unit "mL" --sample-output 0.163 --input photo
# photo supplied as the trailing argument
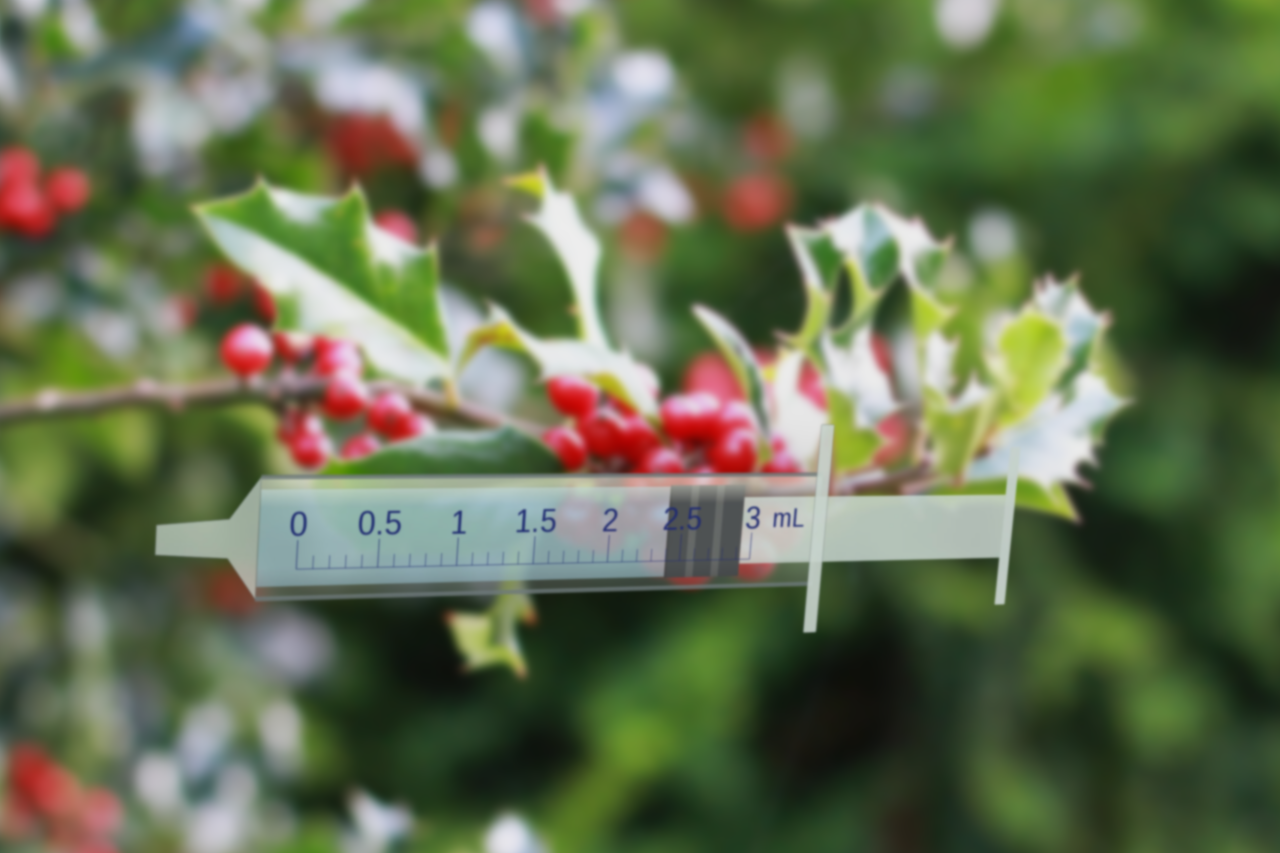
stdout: 2.4
